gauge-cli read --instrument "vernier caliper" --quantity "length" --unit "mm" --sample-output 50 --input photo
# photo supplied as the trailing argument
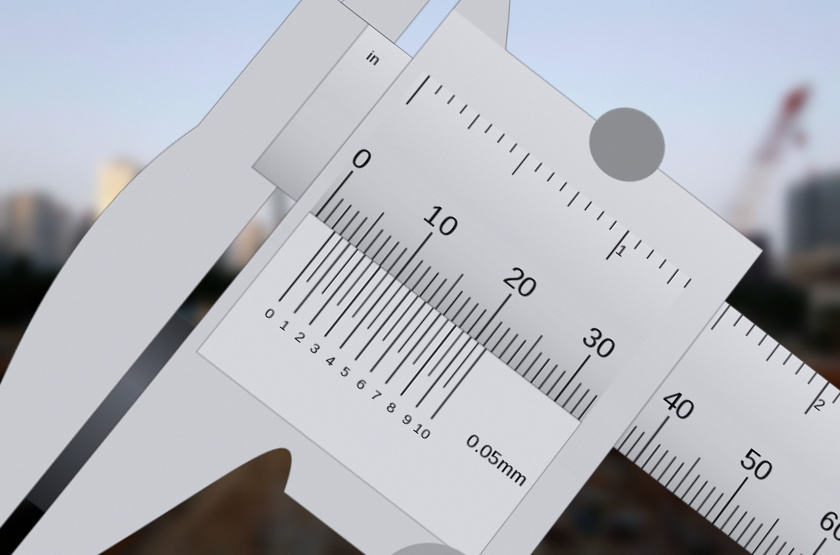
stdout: 2.4
